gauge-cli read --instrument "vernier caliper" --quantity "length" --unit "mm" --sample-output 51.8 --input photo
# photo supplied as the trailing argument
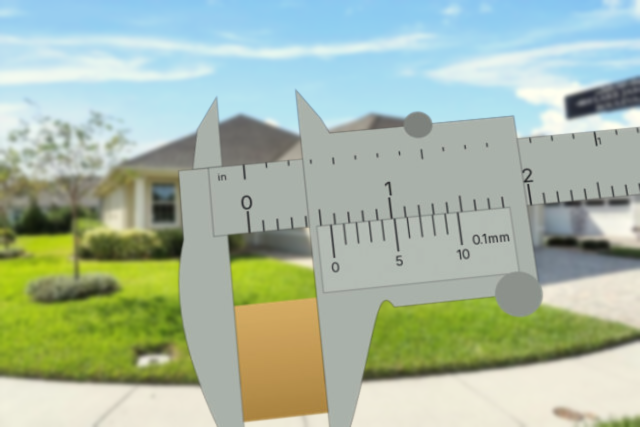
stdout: 5.7
